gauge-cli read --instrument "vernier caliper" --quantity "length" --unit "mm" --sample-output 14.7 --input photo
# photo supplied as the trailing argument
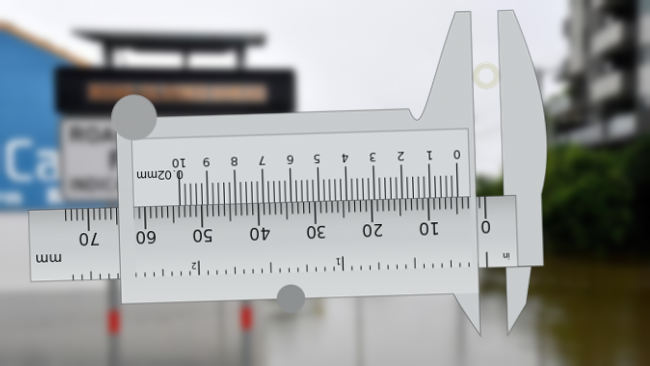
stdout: 4.8
